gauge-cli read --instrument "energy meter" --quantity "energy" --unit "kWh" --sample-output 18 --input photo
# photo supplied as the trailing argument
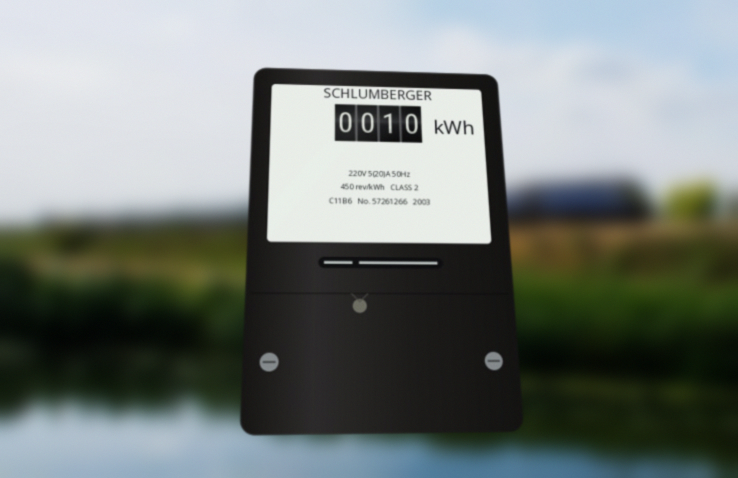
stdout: 10
